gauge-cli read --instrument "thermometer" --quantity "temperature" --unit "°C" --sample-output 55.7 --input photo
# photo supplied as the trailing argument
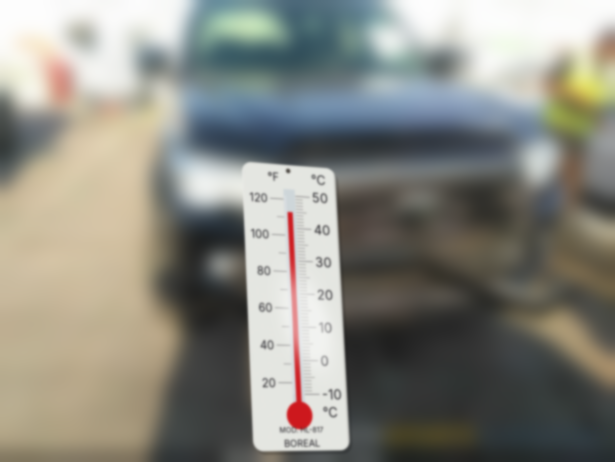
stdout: 45
